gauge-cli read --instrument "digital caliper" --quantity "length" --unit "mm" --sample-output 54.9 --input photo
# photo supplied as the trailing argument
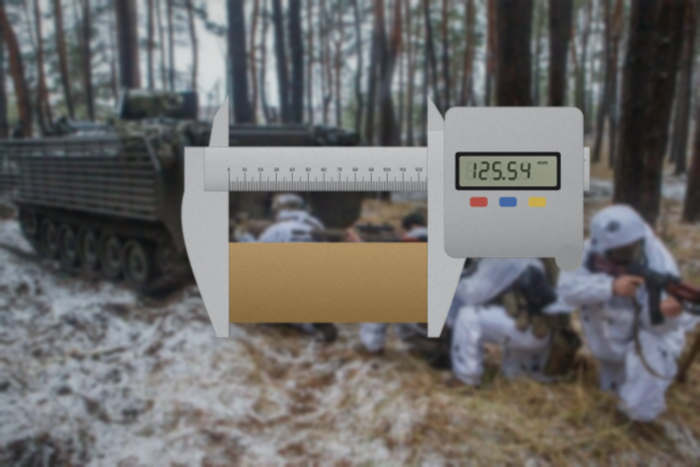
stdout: 125.54
